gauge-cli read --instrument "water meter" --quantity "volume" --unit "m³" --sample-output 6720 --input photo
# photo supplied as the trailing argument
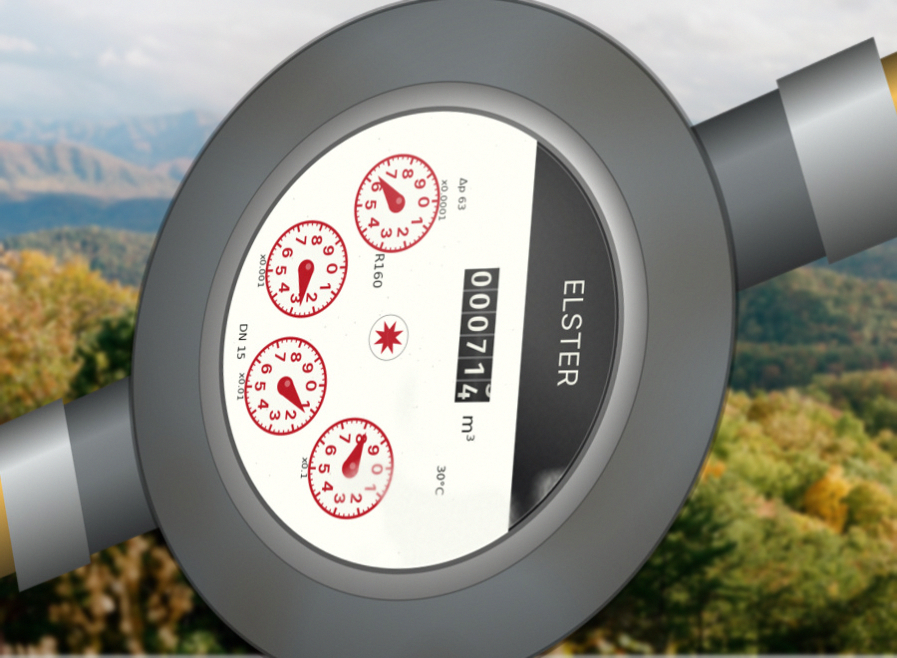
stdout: 713.8126
